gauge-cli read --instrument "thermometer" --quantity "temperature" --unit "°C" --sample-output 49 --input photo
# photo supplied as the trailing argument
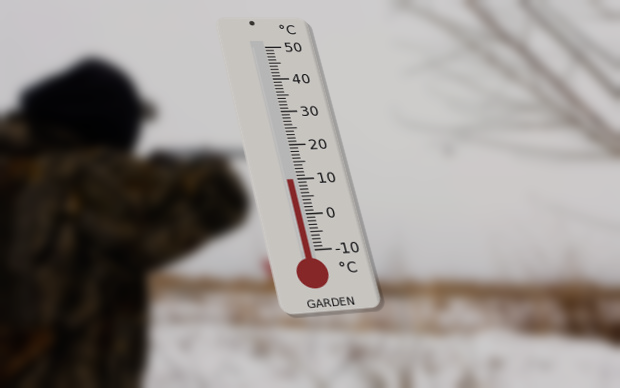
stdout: 10
